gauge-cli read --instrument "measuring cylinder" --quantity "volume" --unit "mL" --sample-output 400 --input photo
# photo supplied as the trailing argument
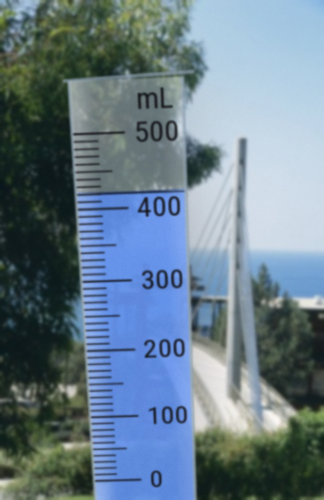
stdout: 420
